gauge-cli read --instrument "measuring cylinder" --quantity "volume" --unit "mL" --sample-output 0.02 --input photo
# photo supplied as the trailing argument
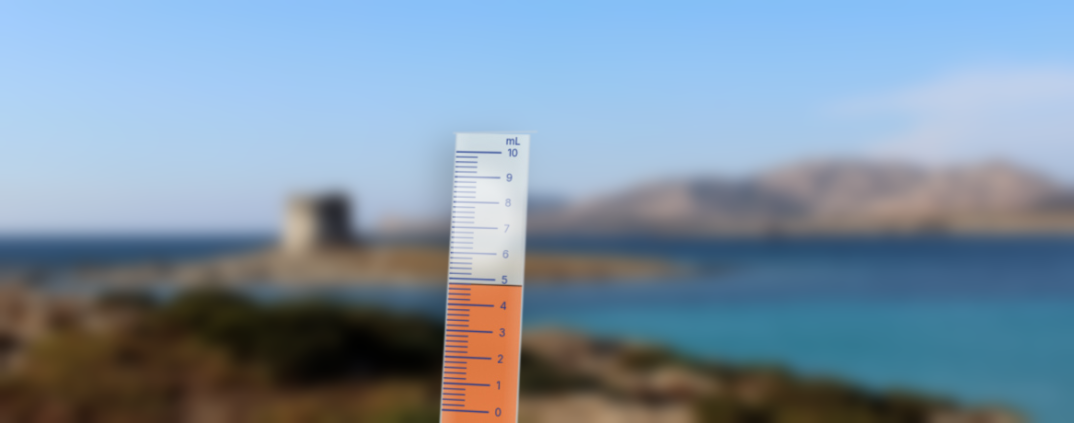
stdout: 4.8
